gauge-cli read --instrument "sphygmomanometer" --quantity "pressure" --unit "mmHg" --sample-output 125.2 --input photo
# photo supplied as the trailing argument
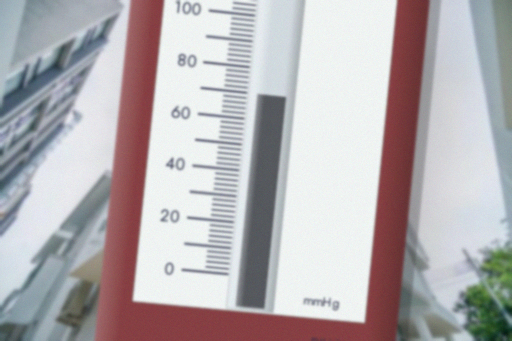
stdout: 70
